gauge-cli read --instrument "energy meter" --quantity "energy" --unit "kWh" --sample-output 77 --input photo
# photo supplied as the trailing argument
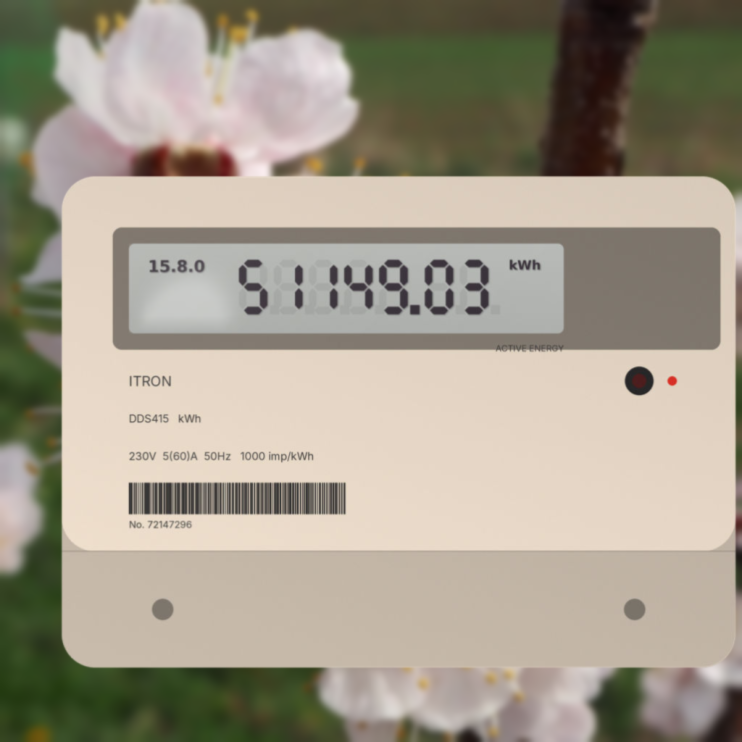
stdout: 51149.03
